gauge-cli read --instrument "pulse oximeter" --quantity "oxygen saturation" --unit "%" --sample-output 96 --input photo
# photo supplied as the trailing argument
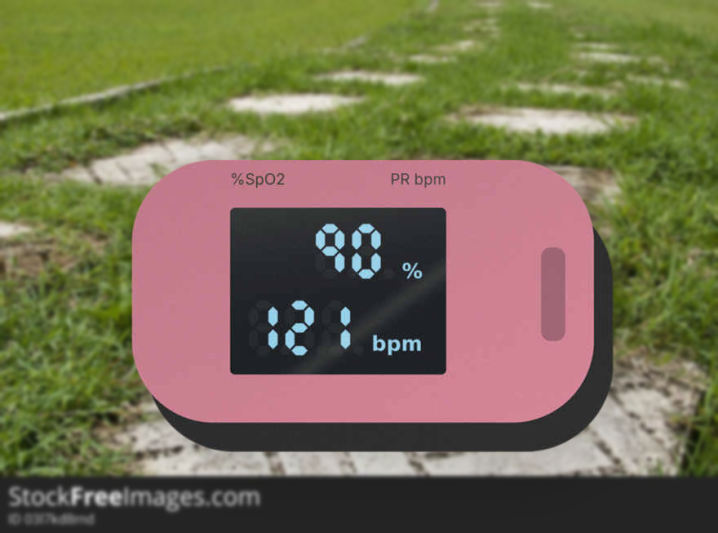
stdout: 90
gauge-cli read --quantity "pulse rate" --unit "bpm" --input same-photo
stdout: 121
